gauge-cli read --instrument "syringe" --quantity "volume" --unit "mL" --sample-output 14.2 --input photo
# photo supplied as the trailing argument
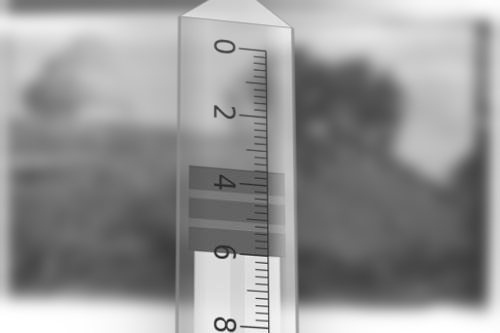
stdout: 3.6
